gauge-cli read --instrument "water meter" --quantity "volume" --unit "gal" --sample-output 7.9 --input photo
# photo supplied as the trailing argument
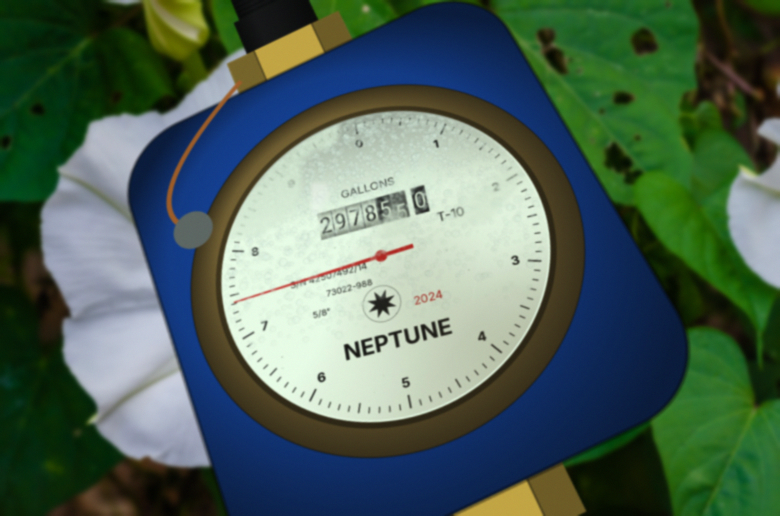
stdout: 2978547.4
